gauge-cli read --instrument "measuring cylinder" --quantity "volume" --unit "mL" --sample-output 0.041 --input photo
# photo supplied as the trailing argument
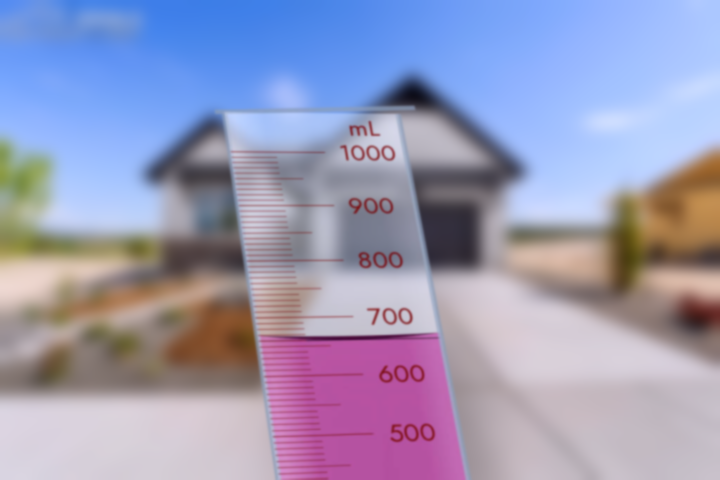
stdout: 660
